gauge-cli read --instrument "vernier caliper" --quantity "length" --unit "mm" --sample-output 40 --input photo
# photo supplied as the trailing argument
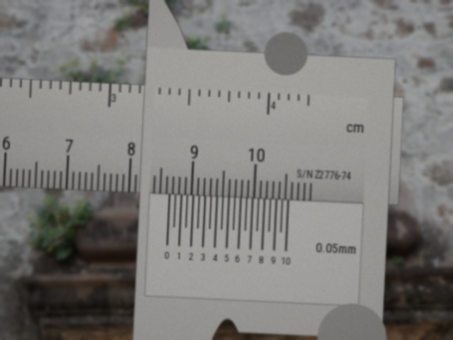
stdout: 86.5
